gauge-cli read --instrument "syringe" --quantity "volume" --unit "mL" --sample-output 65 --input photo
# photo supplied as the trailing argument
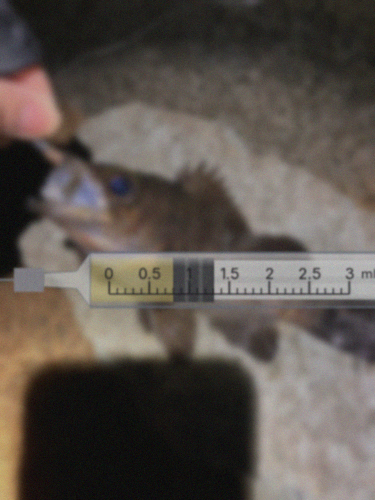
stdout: 0.8
